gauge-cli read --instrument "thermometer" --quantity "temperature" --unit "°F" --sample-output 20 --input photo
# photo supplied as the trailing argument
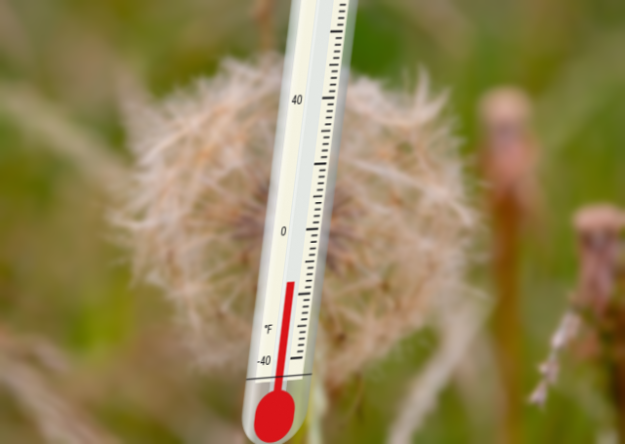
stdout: -16
